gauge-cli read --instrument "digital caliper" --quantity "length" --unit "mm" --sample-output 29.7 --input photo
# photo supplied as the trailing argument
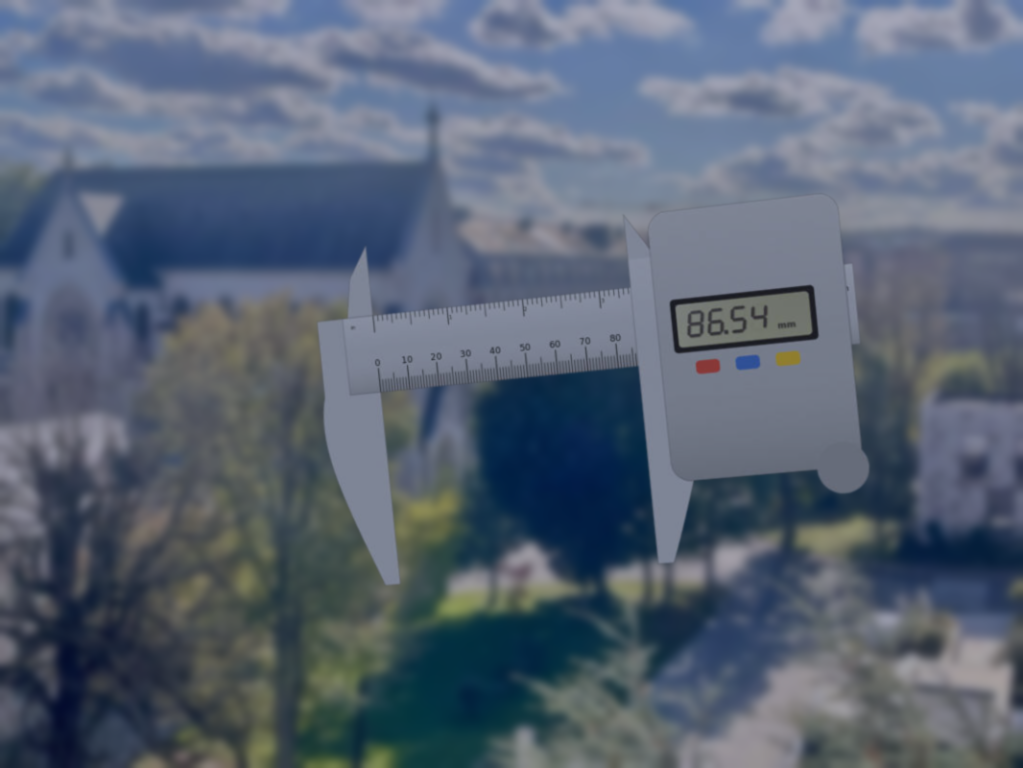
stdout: 86.54
